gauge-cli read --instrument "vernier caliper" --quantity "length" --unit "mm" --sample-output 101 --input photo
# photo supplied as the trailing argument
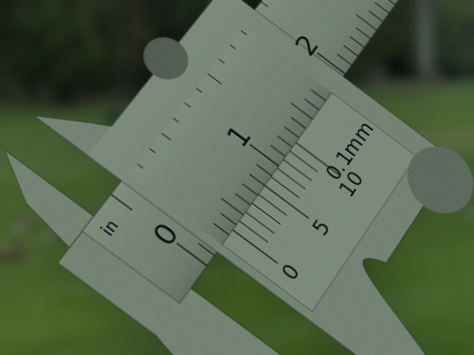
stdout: 3.5
